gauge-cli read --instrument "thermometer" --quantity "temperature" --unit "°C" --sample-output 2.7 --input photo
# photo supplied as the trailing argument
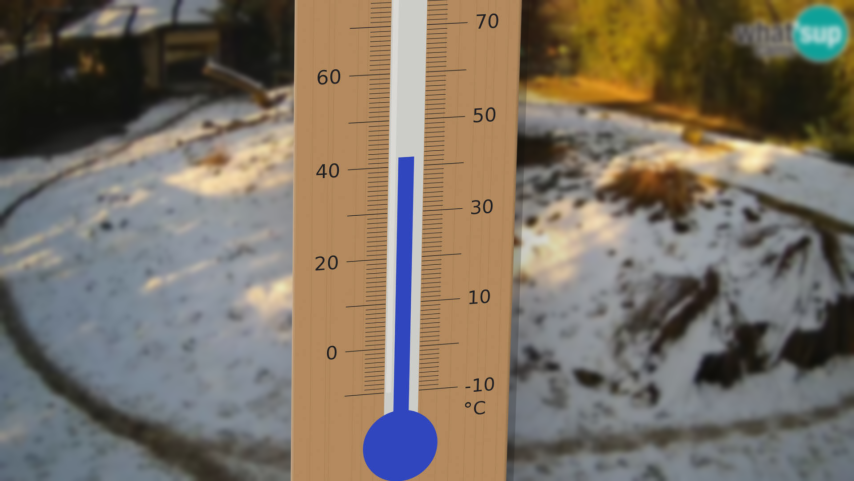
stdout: 42
